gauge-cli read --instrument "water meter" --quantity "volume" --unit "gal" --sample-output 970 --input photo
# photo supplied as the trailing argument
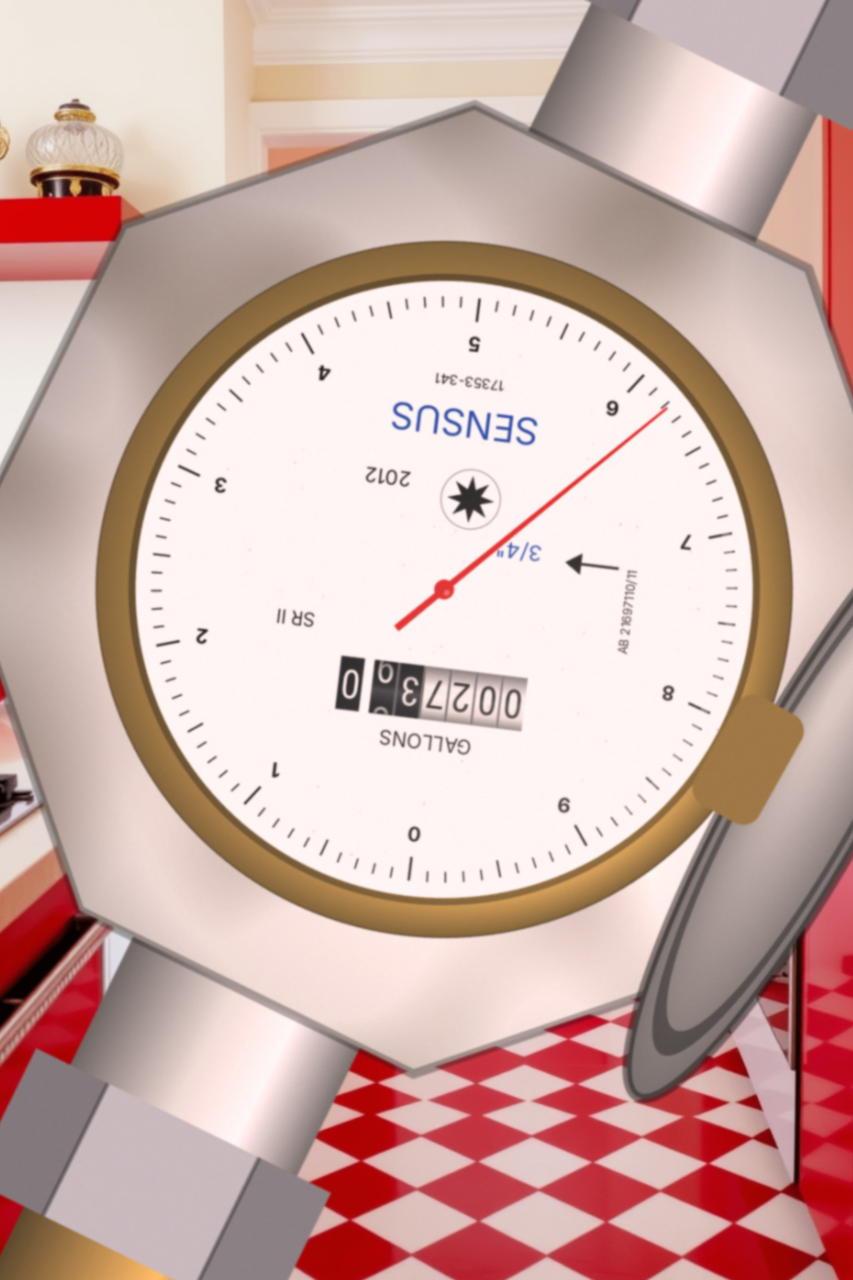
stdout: 27386.2
